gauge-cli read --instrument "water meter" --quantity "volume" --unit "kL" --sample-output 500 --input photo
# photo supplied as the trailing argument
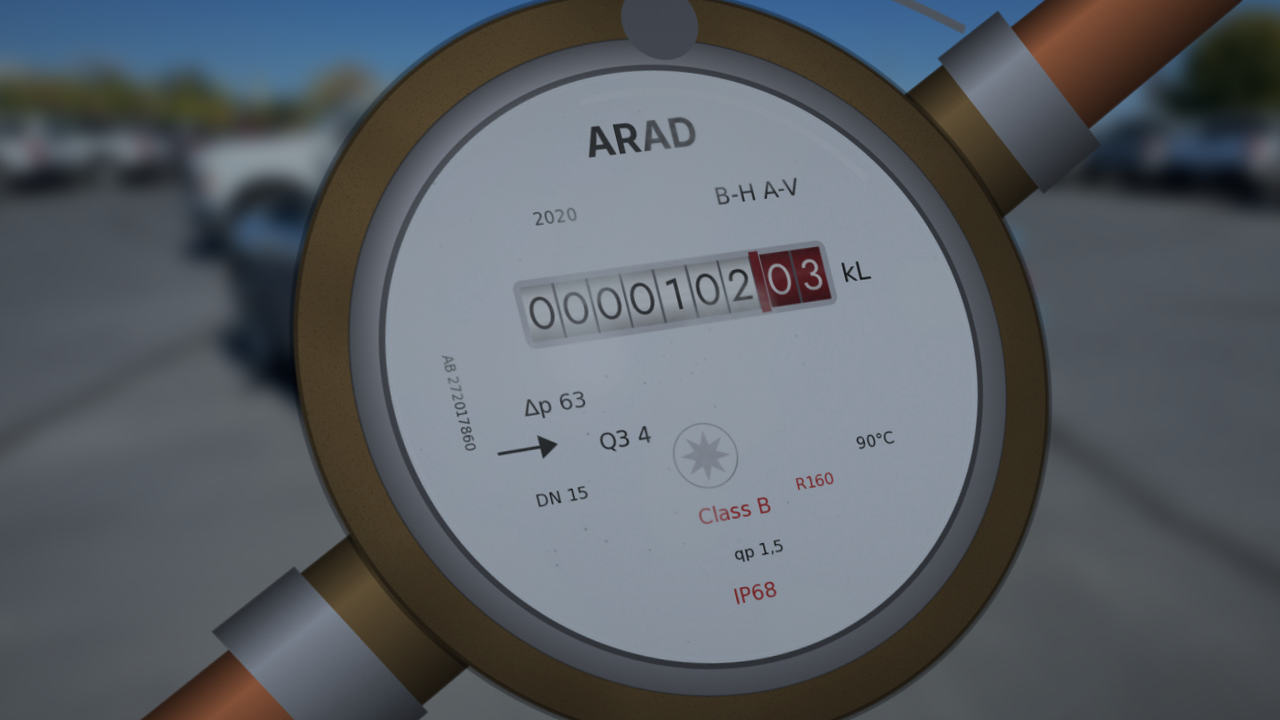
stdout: 102.03
